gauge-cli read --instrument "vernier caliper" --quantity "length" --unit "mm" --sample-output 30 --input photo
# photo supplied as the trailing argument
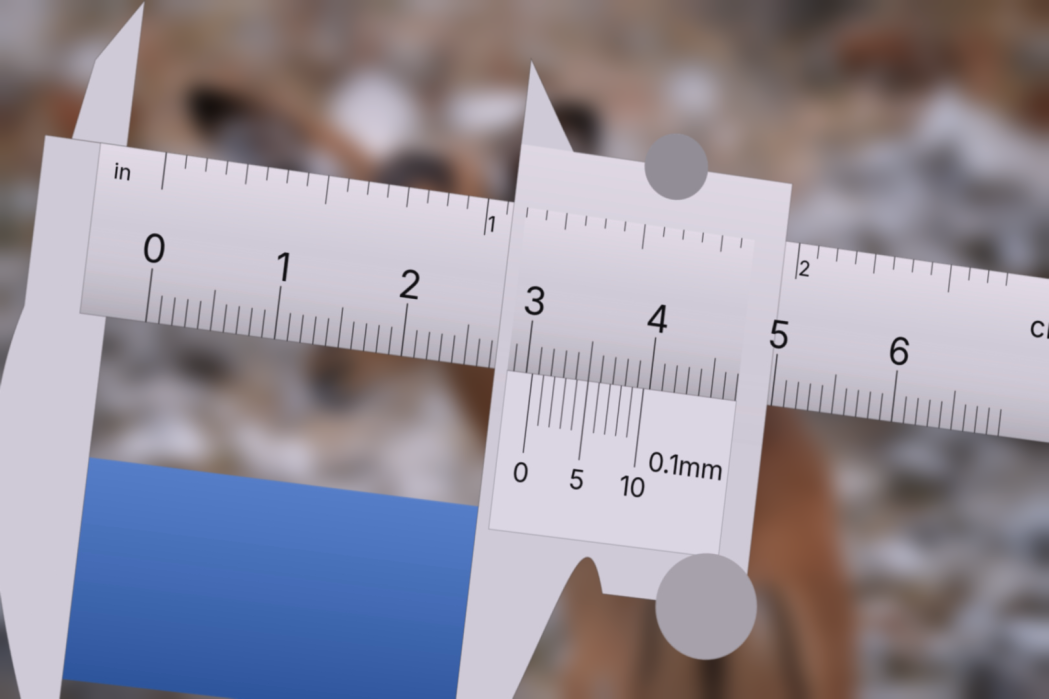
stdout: 30.5
